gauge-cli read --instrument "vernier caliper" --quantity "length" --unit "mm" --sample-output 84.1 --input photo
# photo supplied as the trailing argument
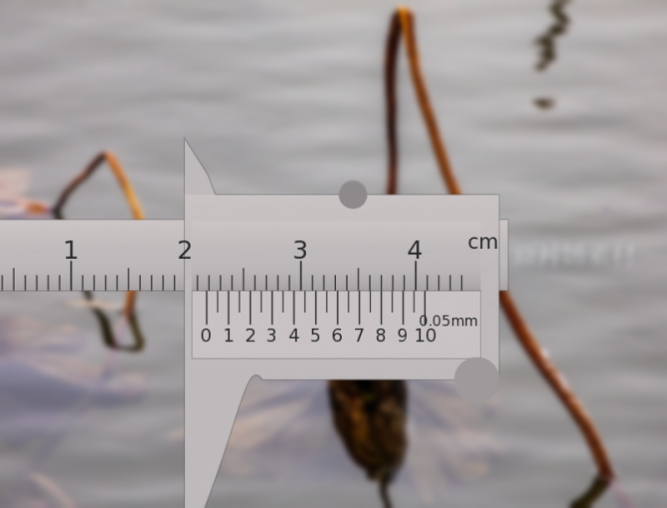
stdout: 21.8
